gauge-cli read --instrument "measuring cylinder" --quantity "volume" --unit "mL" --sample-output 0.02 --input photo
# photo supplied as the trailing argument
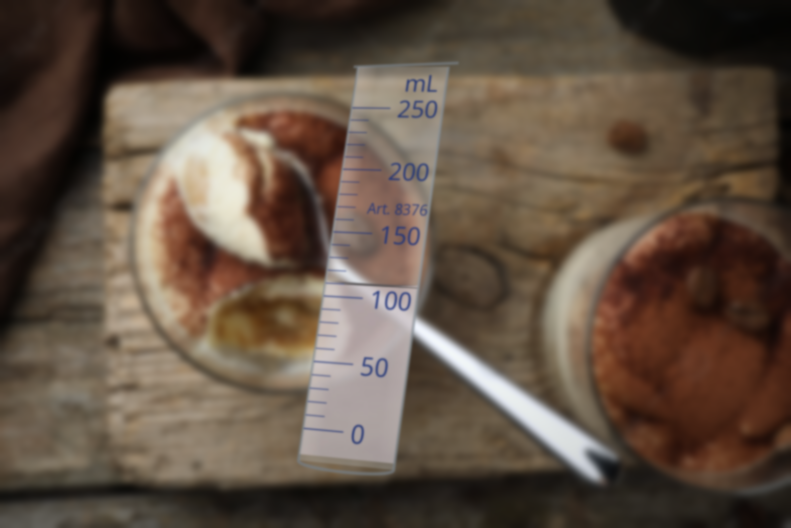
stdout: 110
